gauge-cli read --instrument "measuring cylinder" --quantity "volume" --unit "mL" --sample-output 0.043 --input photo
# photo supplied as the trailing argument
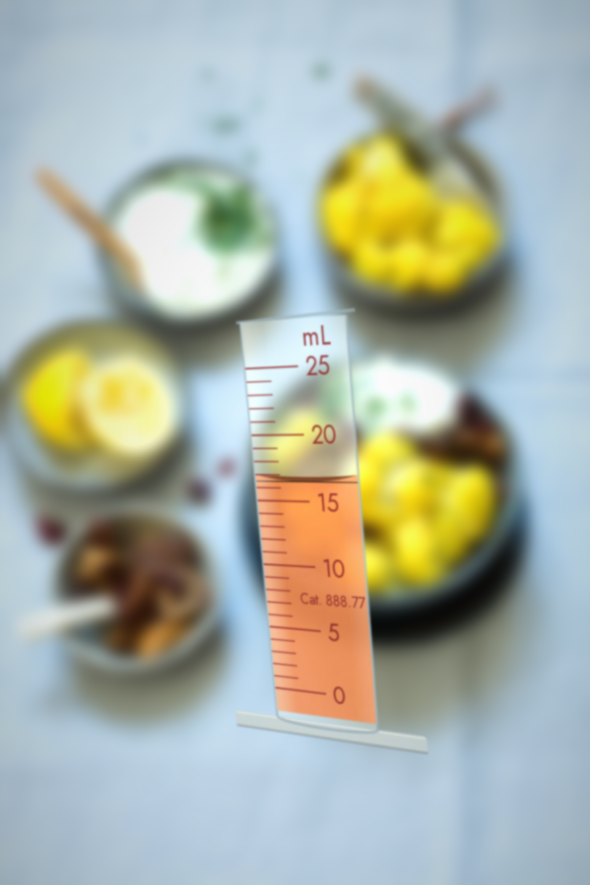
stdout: 16.5
